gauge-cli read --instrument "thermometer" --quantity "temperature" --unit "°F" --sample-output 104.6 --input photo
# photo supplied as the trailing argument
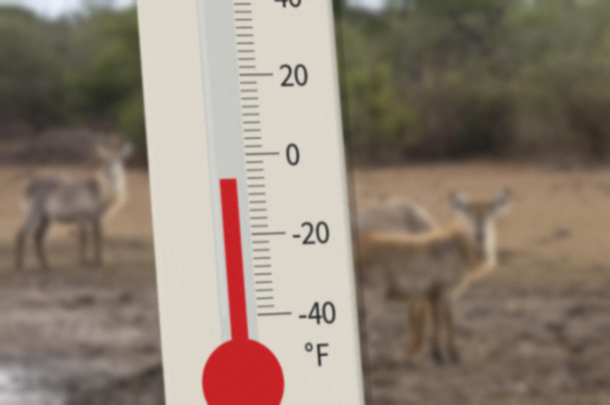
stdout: -6
